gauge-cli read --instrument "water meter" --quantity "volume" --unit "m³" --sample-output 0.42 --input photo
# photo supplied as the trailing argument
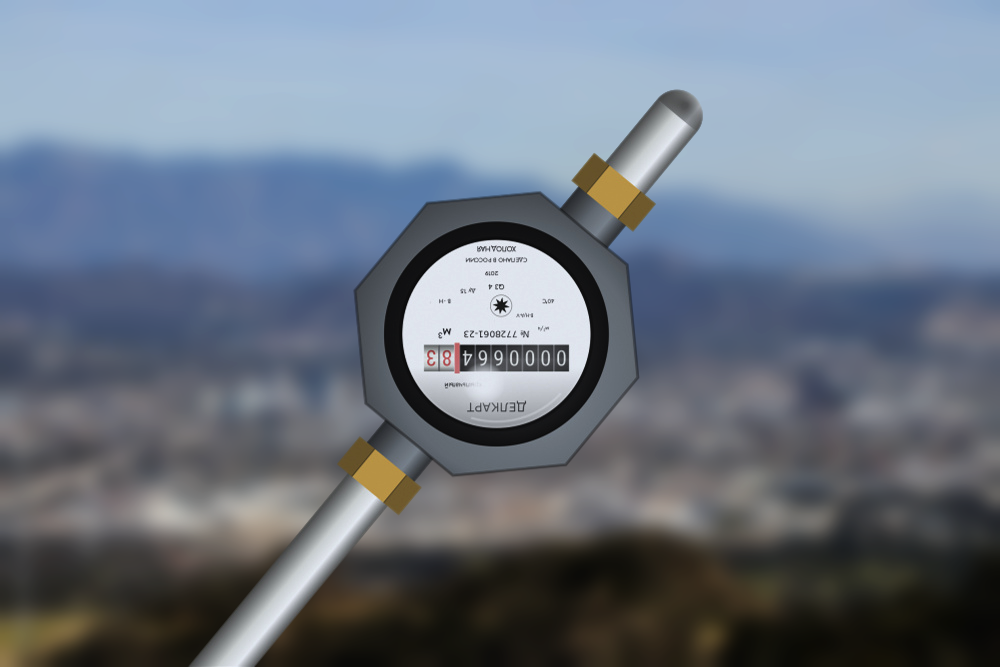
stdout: 664.83
